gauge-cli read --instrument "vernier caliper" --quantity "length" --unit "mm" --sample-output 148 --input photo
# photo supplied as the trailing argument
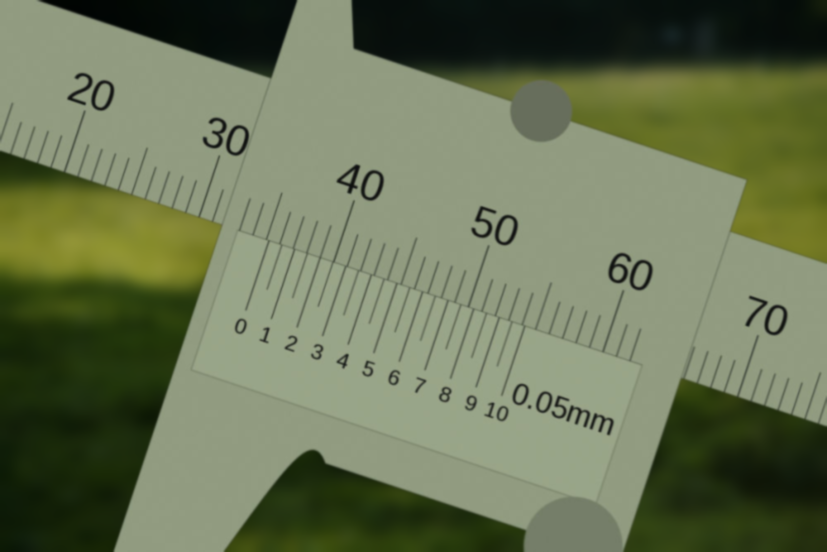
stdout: 35.2
